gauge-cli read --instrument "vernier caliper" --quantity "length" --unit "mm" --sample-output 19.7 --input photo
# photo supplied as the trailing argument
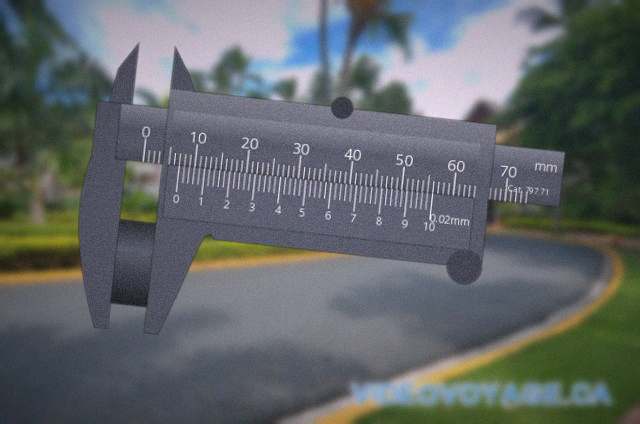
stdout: 7.0
